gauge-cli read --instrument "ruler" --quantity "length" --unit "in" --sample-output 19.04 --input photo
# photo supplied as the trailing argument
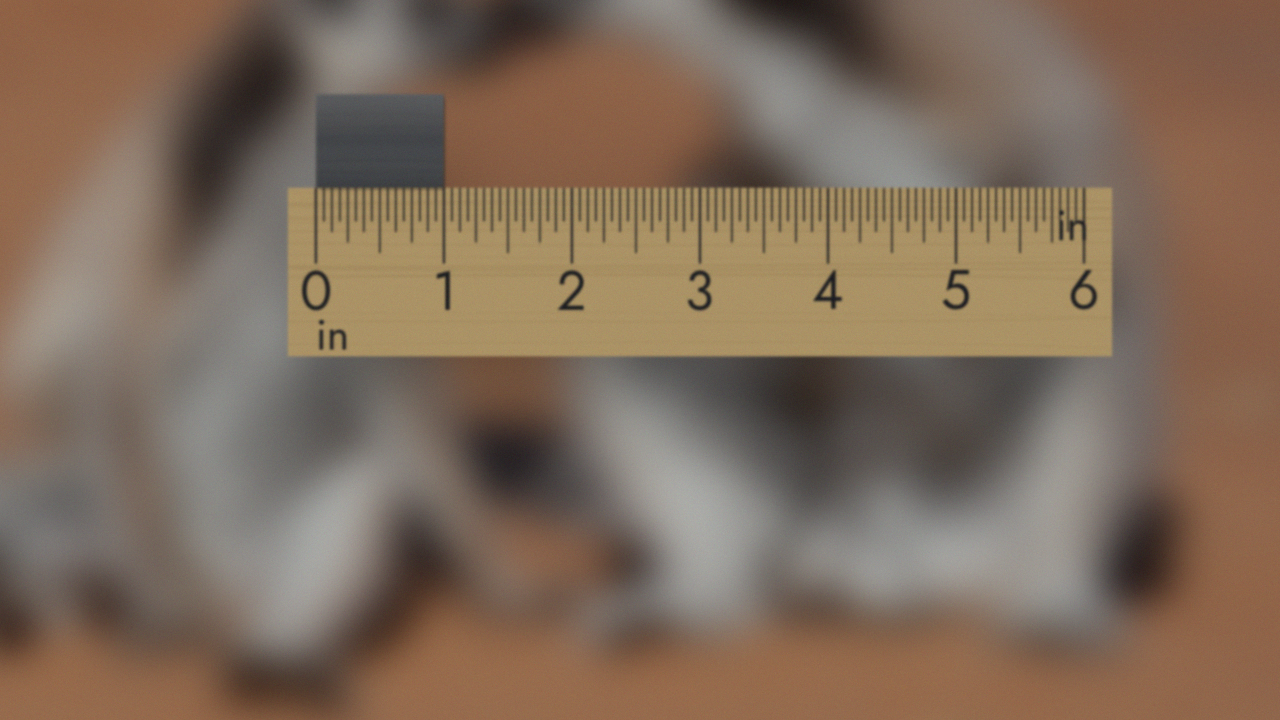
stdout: 1
